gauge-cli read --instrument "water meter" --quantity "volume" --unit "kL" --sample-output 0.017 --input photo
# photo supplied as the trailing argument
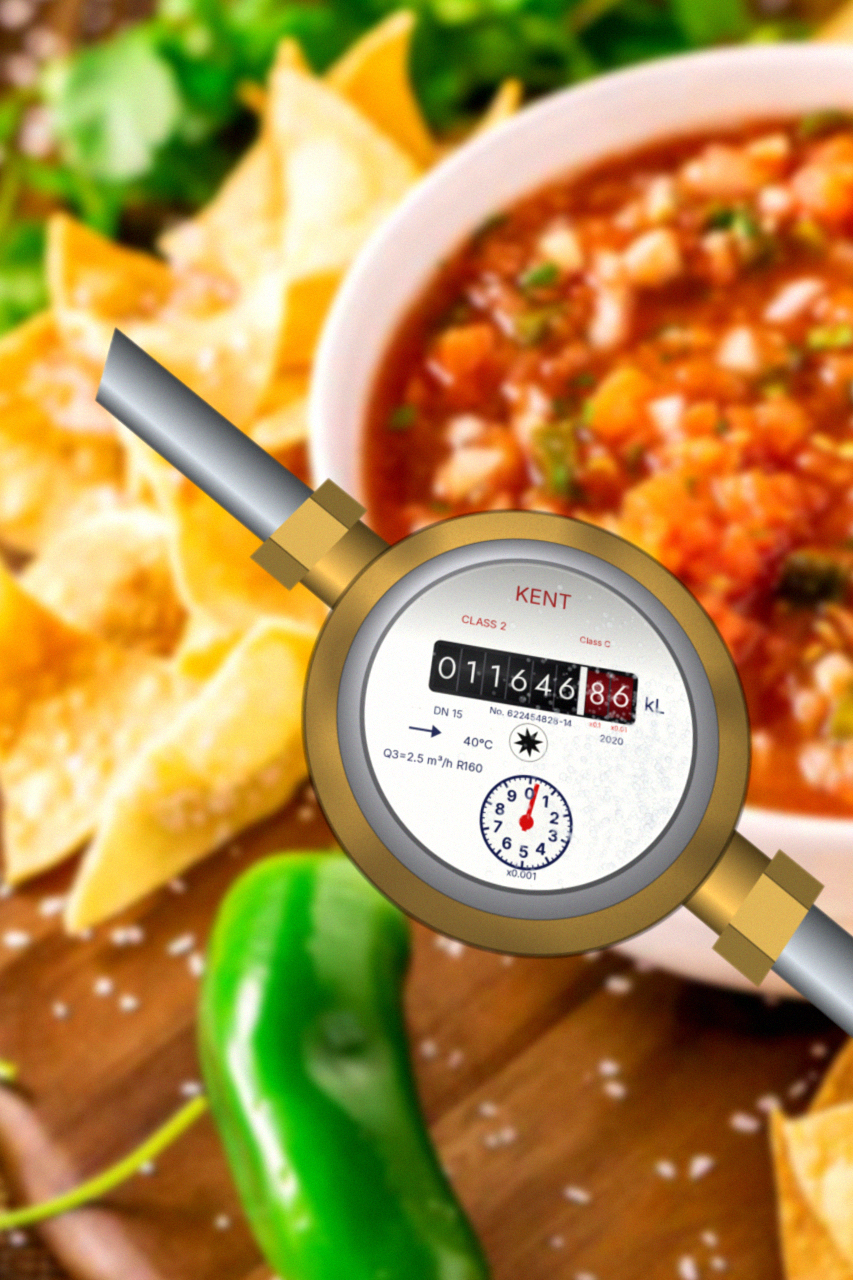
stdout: 11646.860
